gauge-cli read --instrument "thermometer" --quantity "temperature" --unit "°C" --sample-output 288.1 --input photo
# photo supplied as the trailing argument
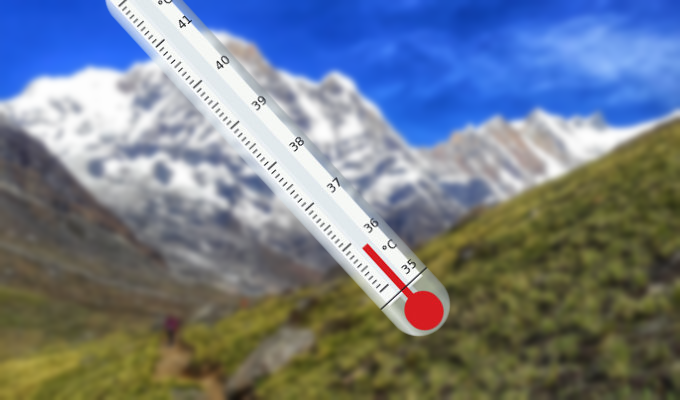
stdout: 35.8
